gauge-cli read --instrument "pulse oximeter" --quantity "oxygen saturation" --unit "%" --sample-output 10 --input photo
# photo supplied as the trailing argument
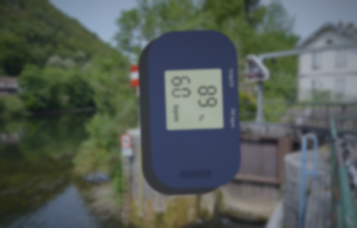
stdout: 89
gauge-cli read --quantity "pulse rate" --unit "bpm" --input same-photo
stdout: 60
